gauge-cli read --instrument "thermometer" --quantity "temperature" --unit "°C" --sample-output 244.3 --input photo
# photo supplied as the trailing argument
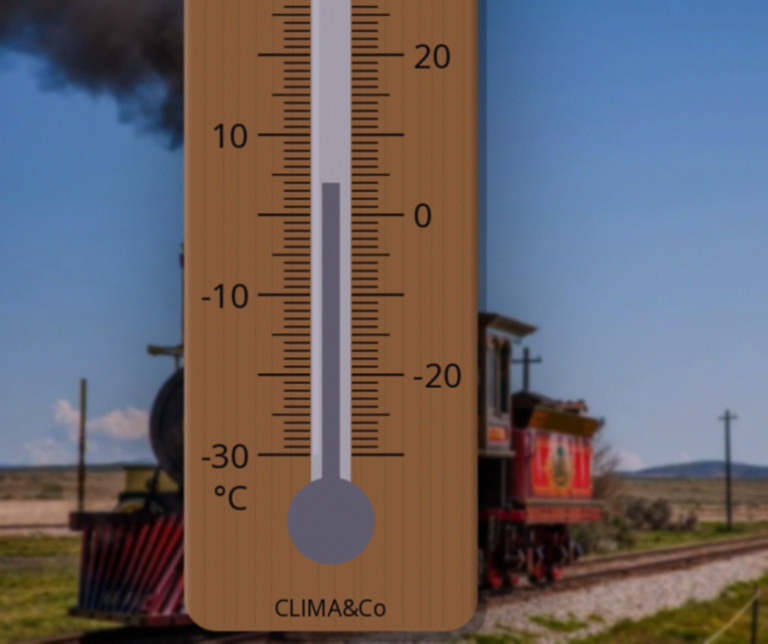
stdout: 4
